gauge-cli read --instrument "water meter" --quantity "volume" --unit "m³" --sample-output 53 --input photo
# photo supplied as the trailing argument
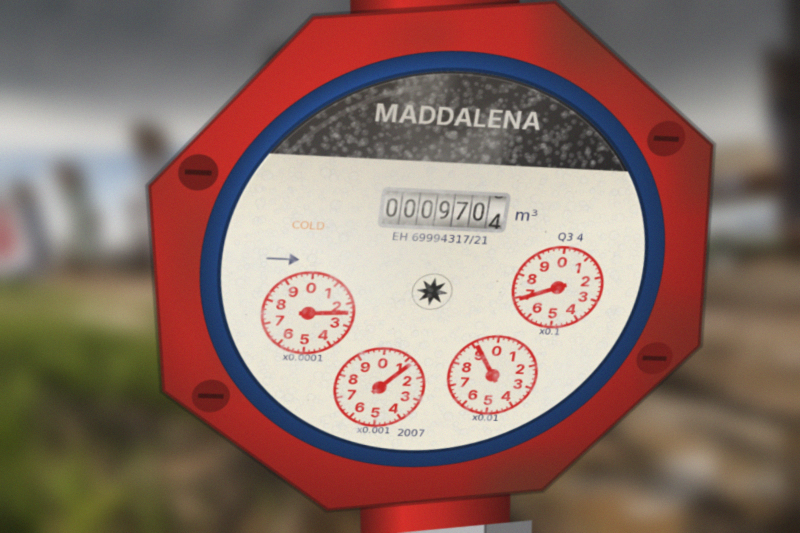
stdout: 9703.6912
